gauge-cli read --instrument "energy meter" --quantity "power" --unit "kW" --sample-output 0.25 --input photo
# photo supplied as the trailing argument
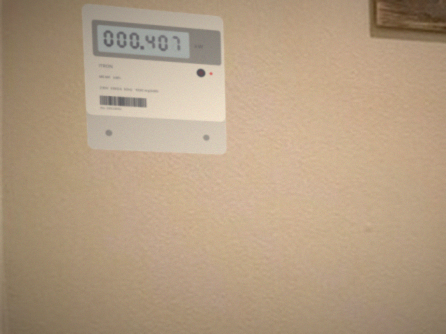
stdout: 0.407
